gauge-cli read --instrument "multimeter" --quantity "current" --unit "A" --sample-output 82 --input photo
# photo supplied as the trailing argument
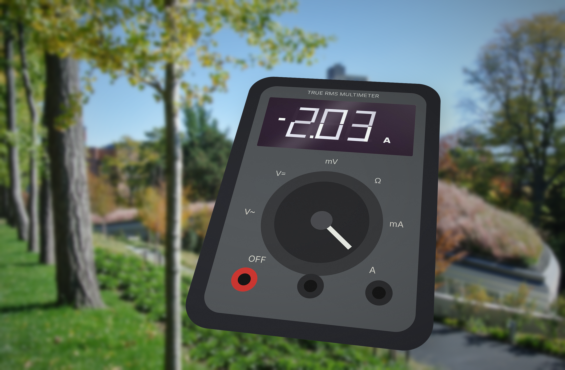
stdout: -2.03
